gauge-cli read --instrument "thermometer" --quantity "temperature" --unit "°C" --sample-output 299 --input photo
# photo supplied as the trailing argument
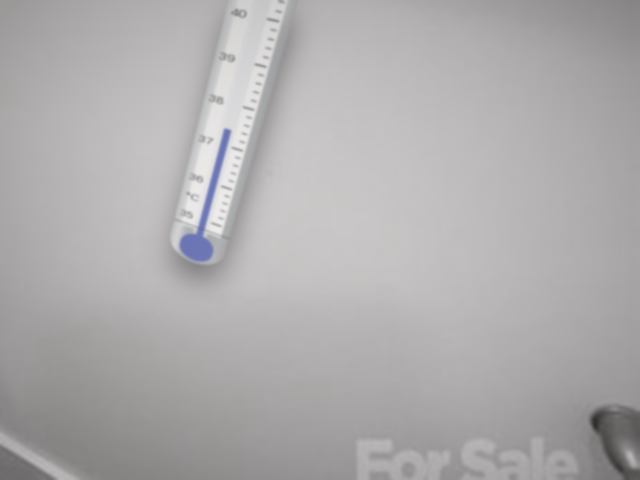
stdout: 37.4
